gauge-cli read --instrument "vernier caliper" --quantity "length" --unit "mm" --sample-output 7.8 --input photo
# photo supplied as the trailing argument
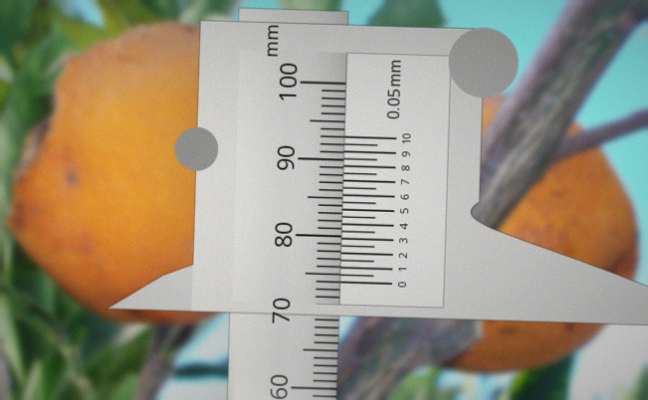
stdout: 74.0
